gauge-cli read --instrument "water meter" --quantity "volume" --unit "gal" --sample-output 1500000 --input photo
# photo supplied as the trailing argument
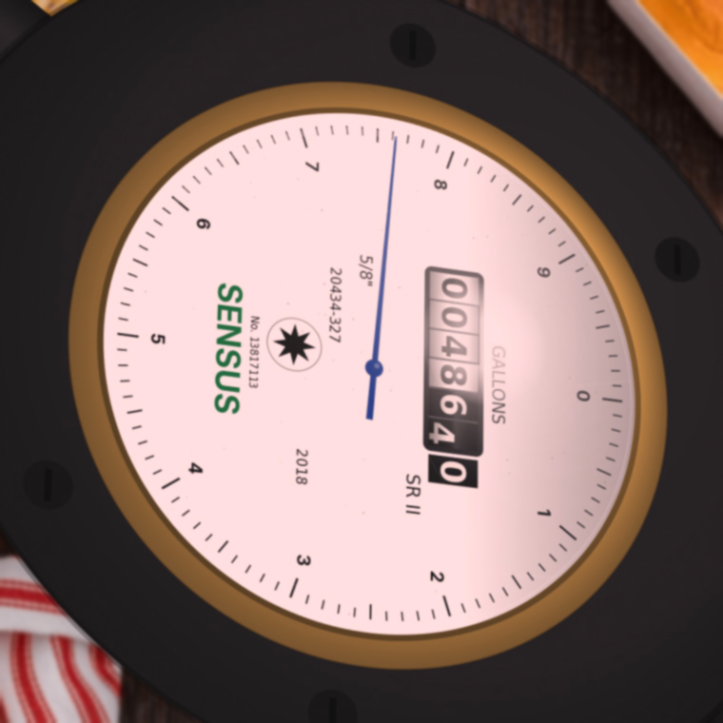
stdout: 48637.6
